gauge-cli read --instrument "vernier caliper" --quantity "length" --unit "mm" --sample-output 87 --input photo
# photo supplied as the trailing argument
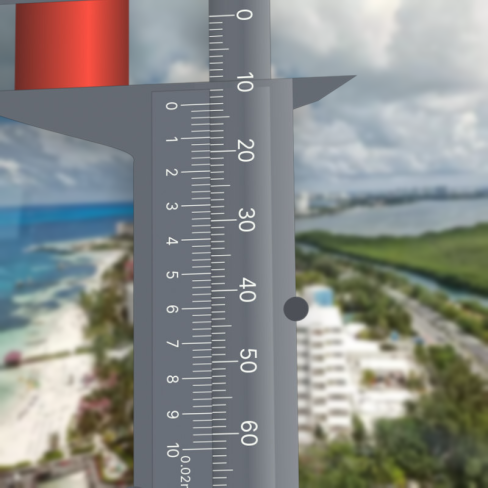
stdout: 13.0
